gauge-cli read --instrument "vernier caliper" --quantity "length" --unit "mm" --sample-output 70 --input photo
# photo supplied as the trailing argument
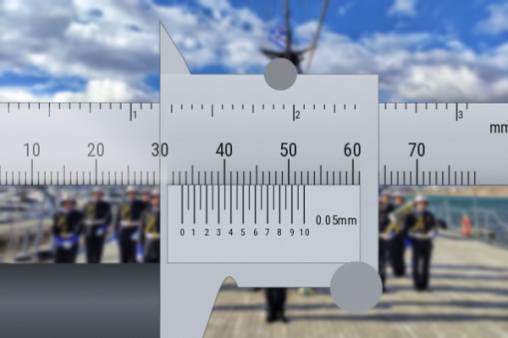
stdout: 33.4
